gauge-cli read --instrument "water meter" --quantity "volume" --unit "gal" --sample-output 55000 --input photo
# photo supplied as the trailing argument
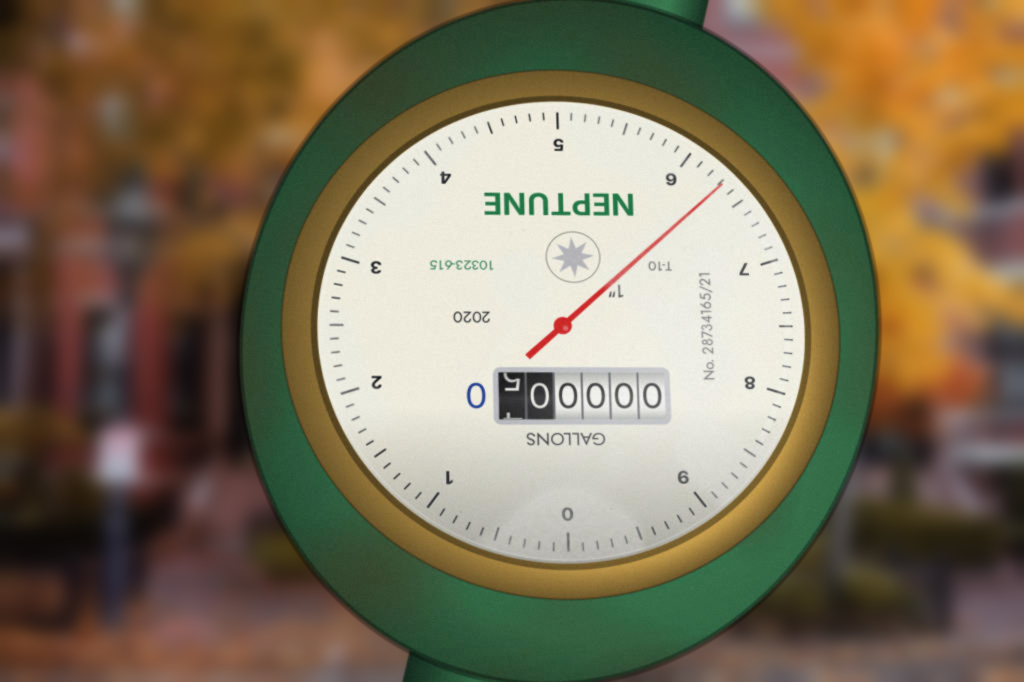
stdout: 46.3
